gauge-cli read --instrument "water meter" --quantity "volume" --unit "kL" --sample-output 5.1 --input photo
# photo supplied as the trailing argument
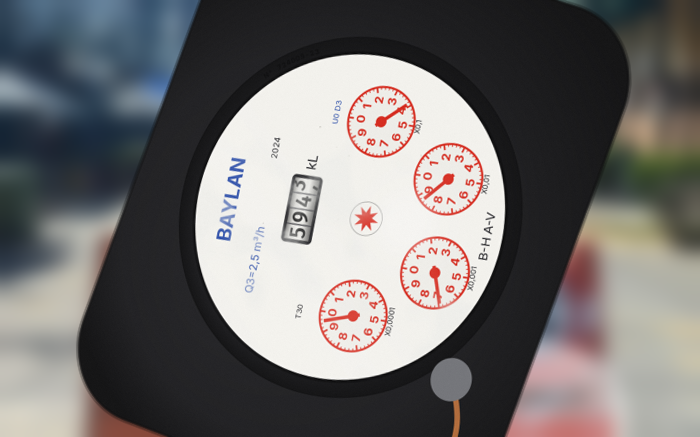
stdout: 5943.3869
